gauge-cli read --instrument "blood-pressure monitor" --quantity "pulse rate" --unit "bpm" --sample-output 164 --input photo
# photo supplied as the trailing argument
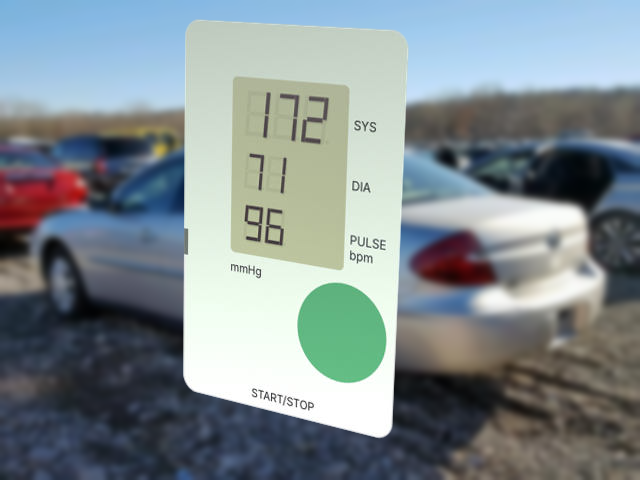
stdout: 96
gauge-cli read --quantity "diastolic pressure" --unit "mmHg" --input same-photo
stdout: 71
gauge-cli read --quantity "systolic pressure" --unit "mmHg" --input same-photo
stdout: 172
